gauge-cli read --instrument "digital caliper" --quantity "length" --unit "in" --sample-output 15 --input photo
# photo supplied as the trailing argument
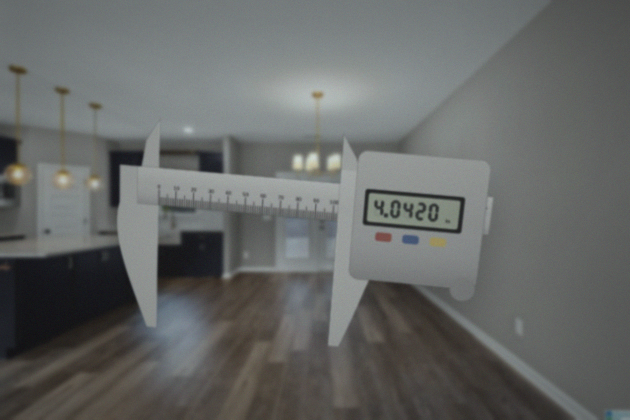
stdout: 4.0420
